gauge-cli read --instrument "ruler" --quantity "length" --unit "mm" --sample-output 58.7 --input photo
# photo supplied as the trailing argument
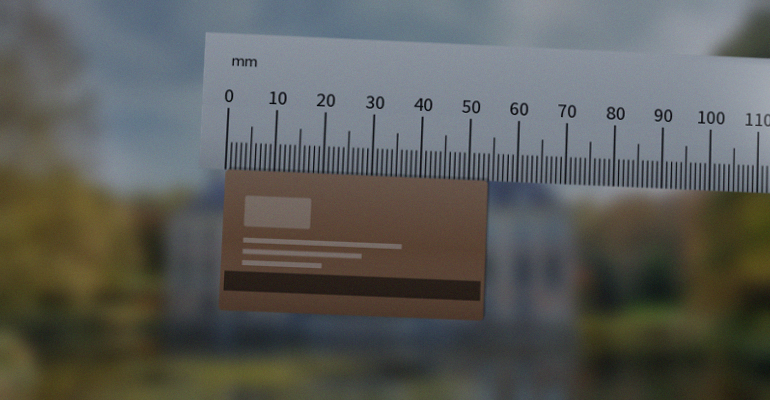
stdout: 54
